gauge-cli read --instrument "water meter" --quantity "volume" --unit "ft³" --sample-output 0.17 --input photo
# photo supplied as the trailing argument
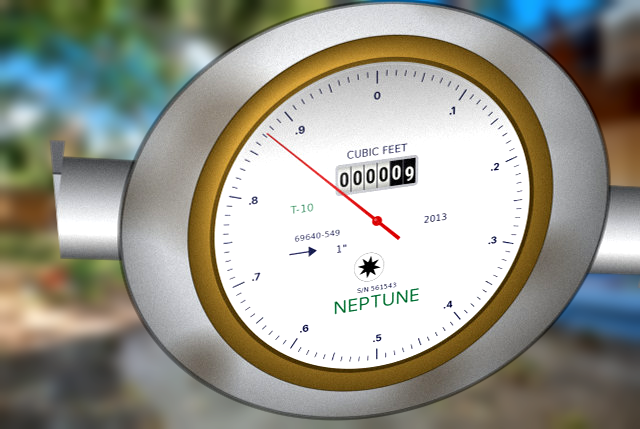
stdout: 8.87
